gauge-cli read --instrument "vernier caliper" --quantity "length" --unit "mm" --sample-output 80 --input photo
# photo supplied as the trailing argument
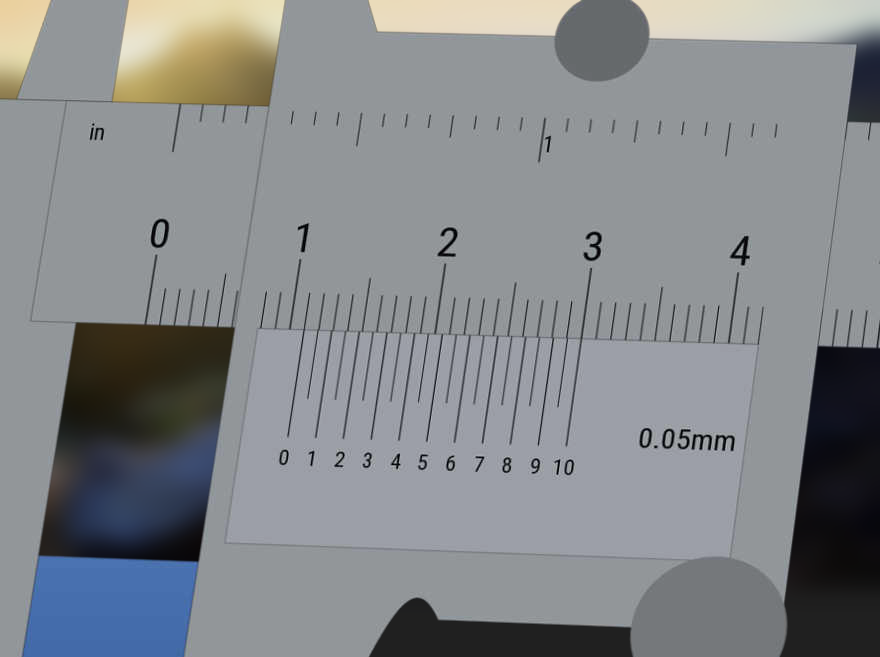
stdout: 11.0
